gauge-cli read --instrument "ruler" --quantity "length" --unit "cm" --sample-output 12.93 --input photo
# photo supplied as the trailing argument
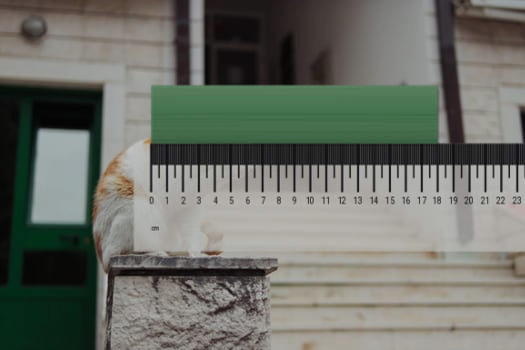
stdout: 18
